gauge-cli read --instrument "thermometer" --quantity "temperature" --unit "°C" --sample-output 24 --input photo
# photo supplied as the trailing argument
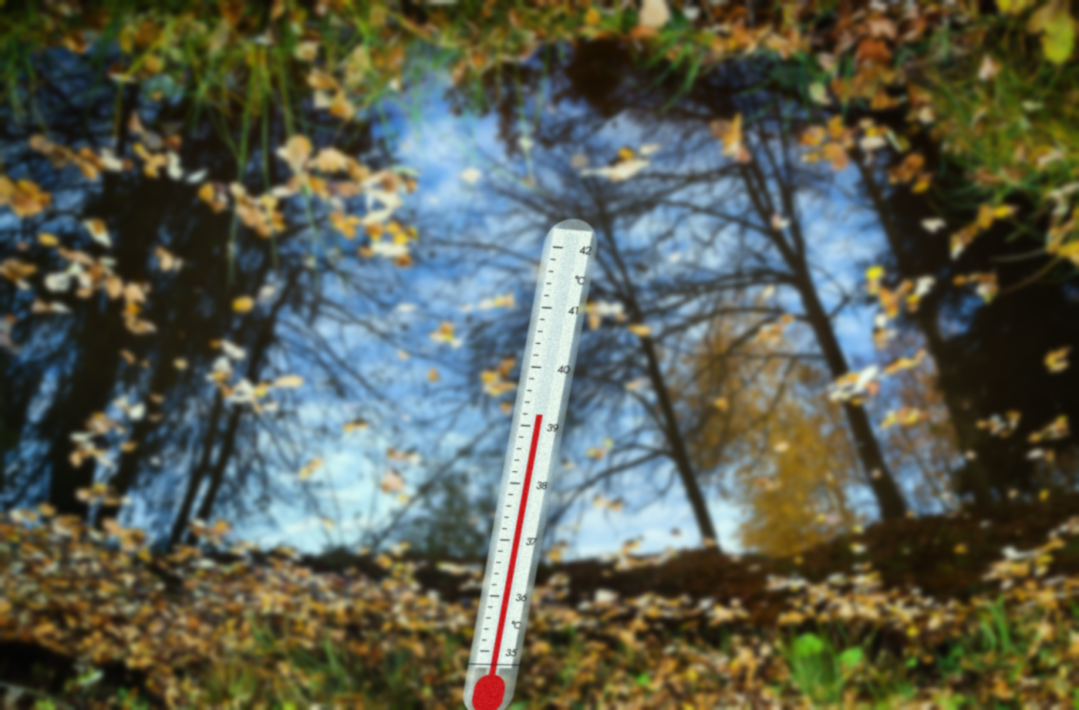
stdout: 39.2
